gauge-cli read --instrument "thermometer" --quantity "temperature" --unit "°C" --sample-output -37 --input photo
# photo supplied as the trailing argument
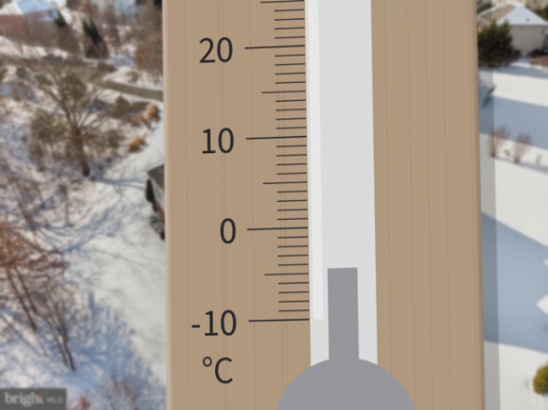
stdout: -4.5
